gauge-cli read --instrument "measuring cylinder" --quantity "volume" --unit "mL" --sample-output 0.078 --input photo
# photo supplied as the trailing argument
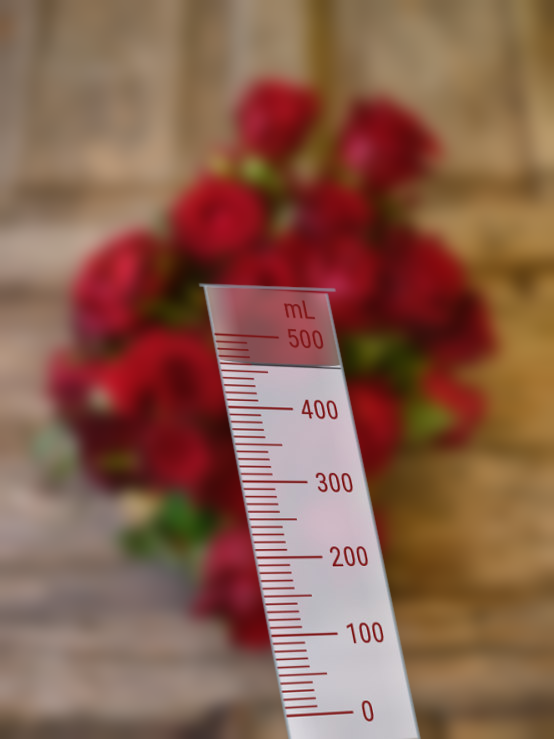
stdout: 460
